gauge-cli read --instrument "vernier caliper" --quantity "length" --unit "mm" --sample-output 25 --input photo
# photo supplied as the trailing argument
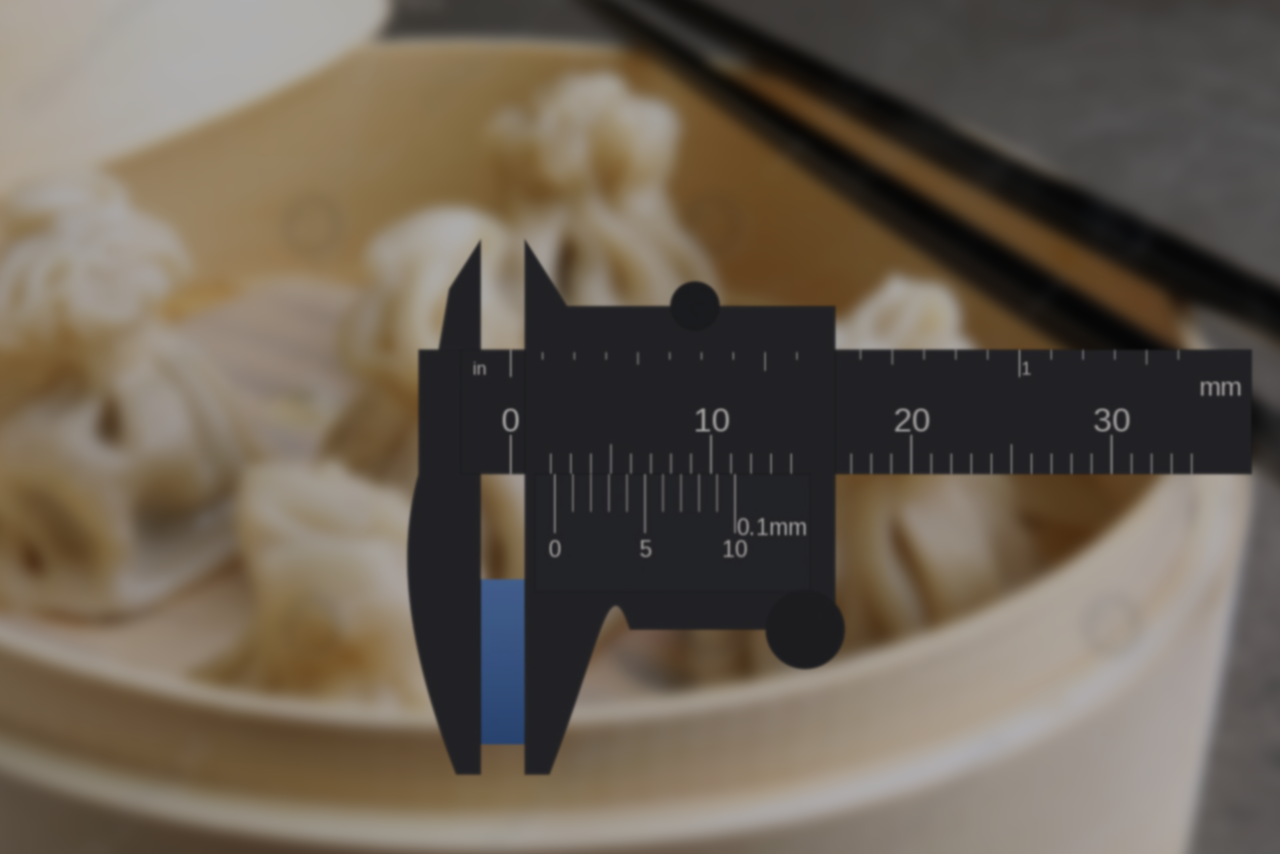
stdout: 2.2
